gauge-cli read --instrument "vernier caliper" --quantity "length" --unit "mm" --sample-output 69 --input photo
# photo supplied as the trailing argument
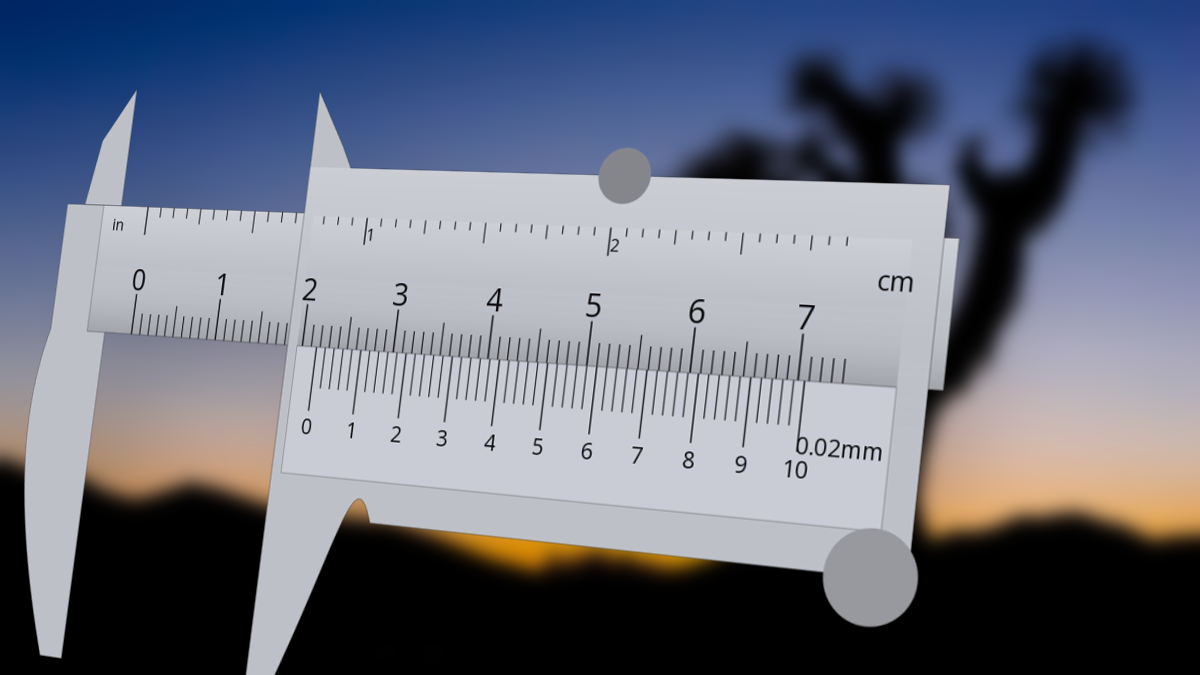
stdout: 21.6
